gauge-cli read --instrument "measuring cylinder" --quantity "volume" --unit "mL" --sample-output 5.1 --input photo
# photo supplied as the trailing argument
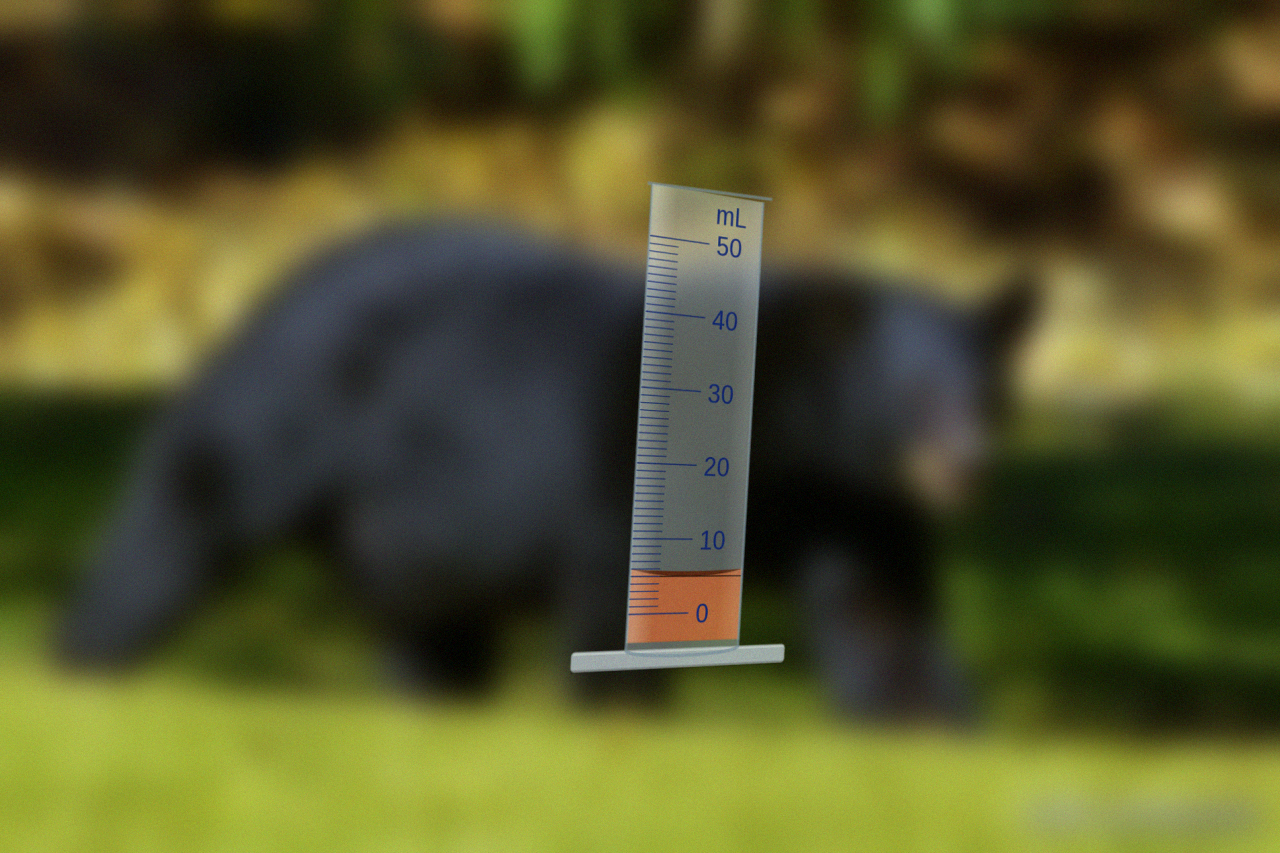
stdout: 5
